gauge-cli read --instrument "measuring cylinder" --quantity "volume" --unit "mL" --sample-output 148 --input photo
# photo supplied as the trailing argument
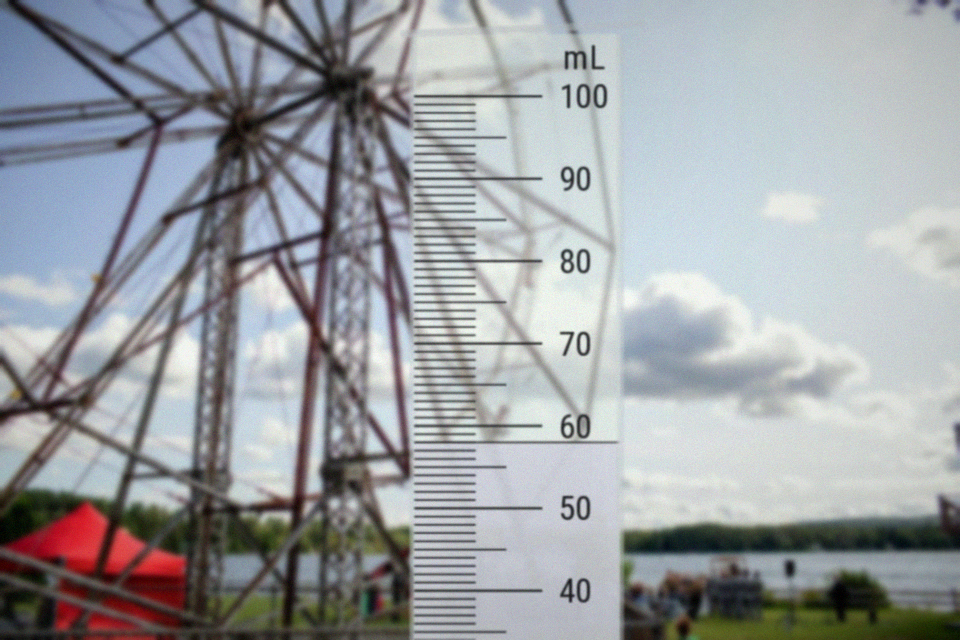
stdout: 58
